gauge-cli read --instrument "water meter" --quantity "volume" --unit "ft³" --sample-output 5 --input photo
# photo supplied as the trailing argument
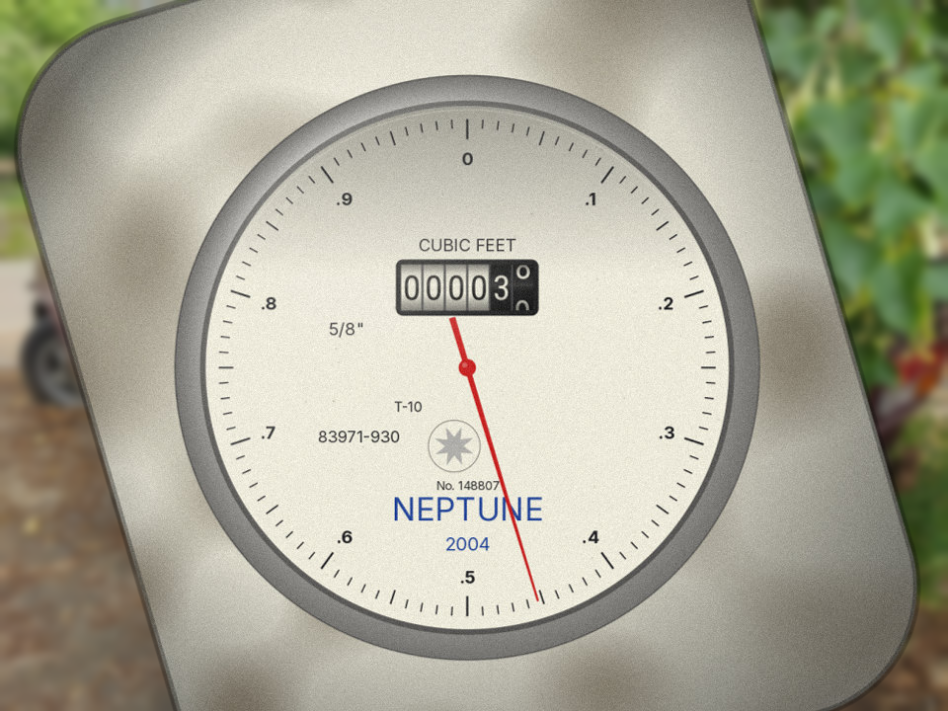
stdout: 38.45
